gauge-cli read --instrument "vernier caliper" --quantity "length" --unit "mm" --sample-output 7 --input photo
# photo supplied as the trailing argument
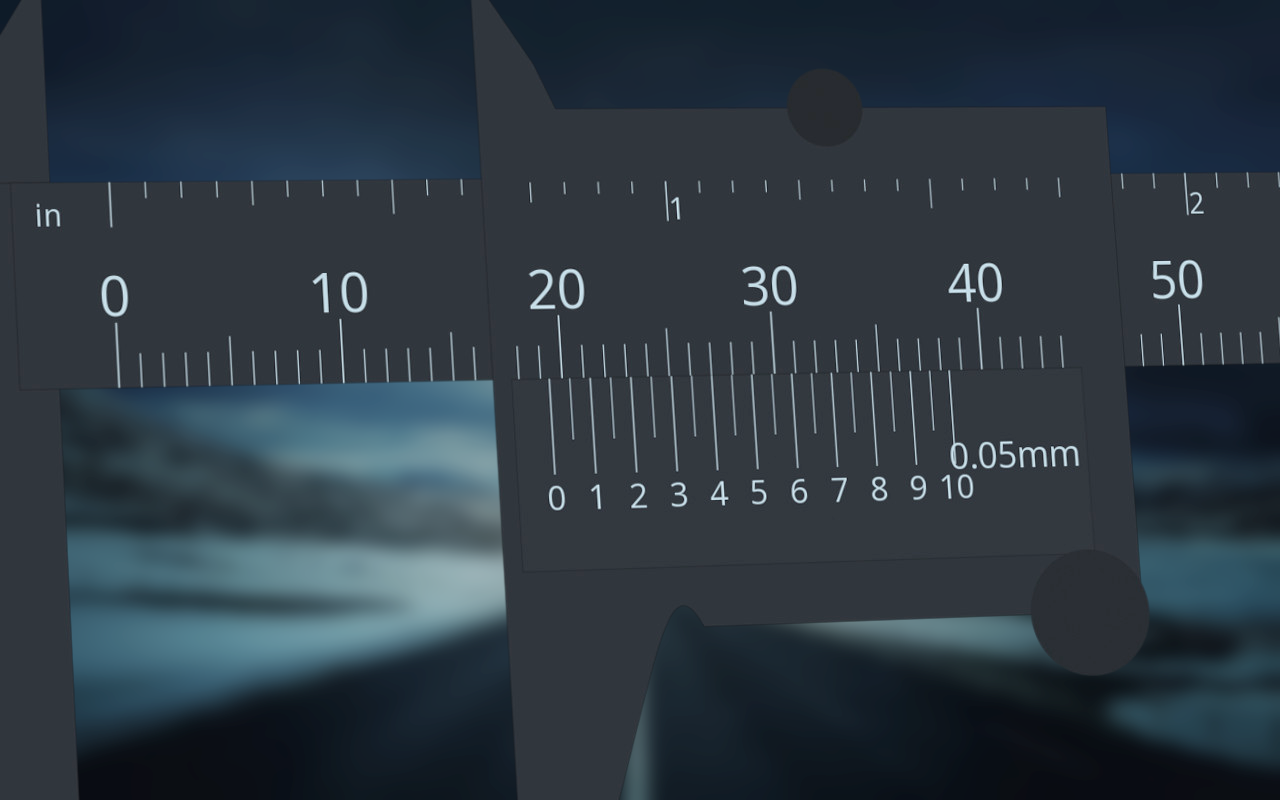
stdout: 19.4
